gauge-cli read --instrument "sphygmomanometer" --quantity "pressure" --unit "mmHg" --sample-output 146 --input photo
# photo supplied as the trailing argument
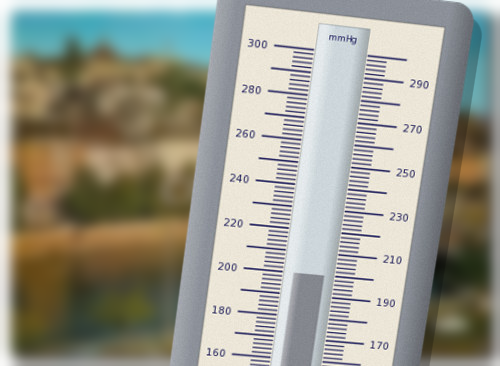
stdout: 200
